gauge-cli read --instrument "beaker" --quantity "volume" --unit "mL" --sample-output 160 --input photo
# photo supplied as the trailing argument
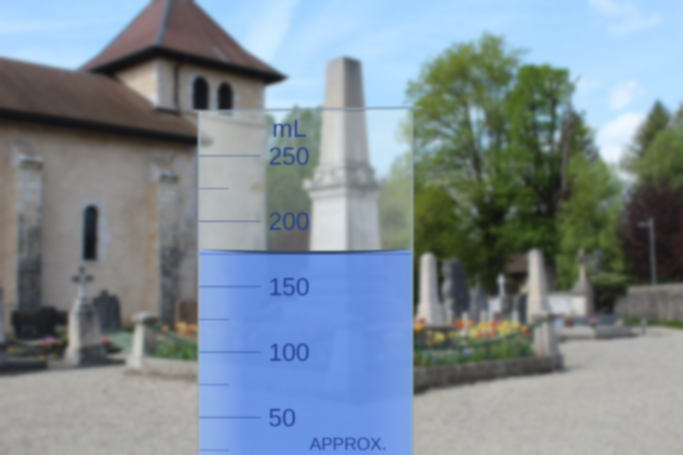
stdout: 175
